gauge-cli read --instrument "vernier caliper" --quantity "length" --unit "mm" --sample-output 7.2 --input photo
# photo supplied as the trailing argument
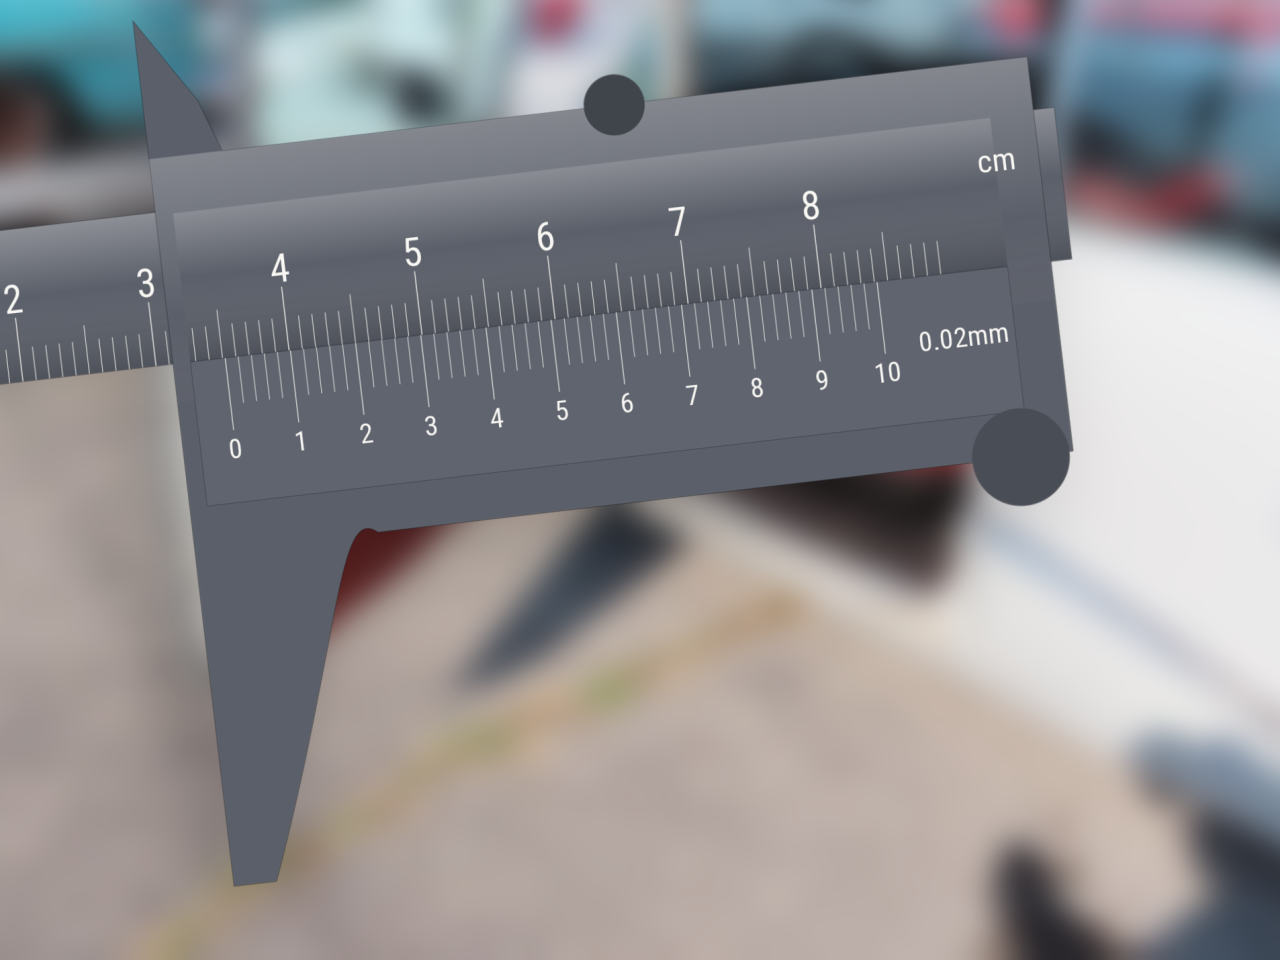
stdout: 35.2
